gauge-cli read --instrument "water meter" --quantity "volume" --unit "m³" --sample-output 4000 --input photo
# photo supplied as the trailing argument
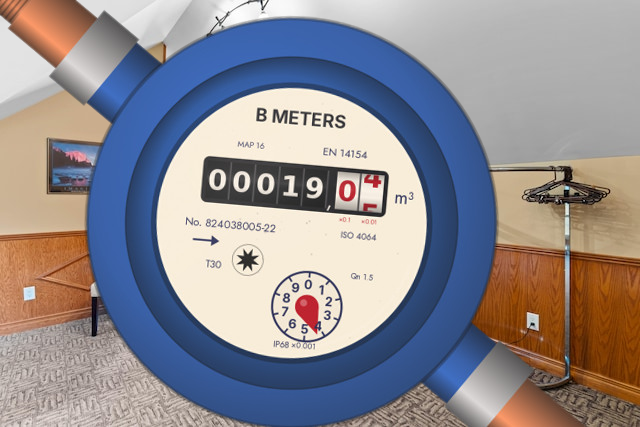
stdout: 19.044
